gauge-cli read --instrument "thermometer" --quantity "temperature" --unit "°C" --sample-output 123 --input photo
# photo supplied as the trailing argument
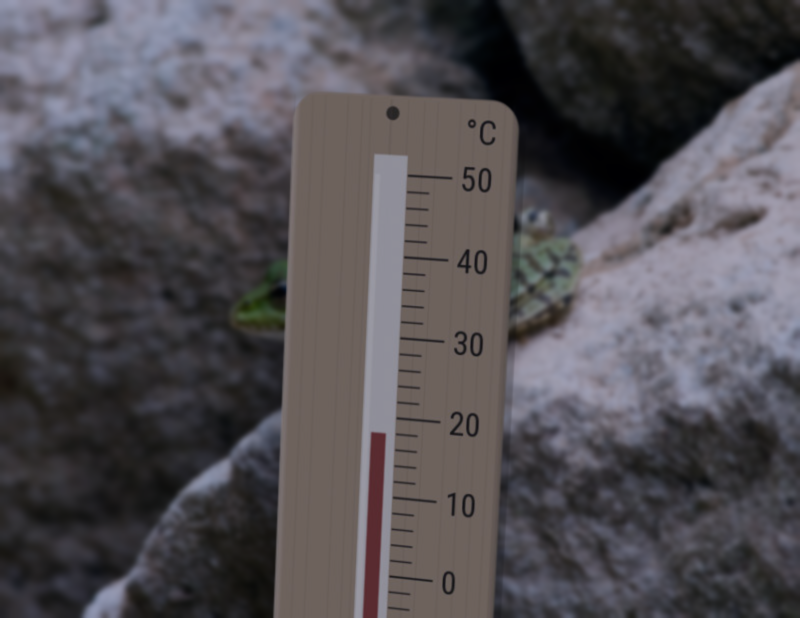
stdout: 18
